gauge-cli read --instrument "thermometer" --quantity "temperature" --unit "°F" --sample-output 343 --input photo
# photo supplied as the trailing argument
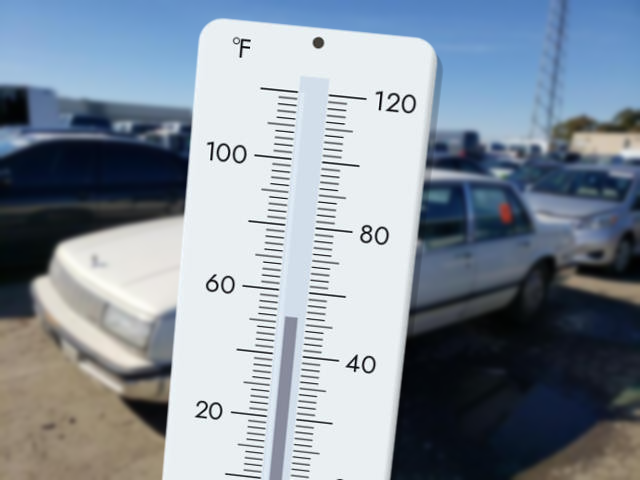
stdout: 52
